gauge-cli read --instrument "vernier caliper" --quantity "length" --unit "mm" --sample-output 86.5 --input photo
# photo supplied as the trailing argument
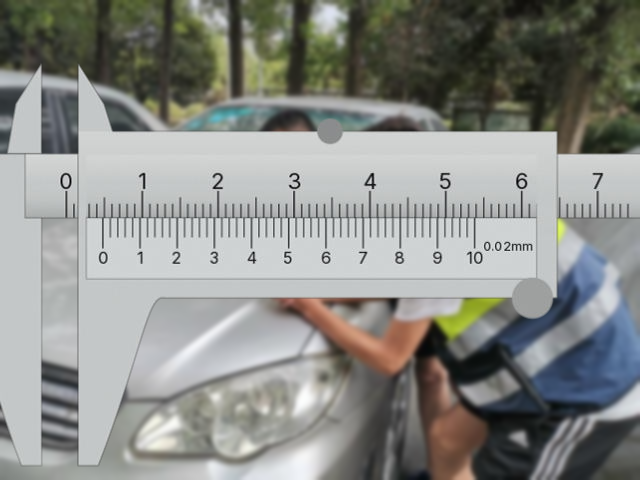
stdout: 4.8
